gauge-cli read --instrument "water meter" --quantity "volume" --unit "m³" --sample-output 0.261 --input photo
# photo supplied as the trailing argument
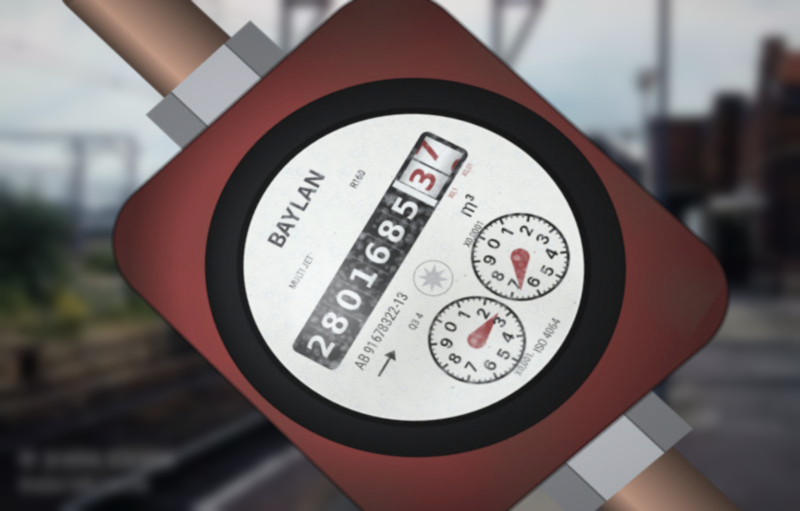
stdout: 2801685.3726
